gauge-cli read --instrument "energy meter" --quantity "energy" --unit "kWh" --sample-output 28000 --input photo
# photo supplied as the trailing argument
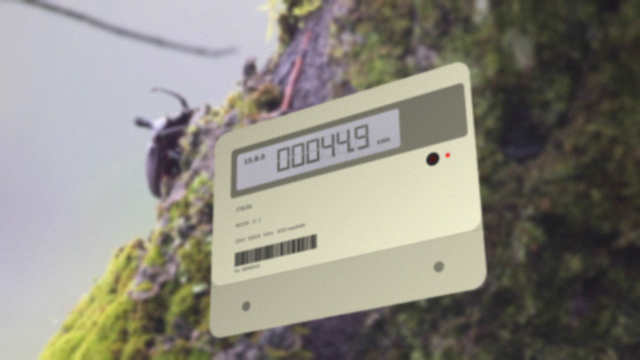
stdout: 44.9
